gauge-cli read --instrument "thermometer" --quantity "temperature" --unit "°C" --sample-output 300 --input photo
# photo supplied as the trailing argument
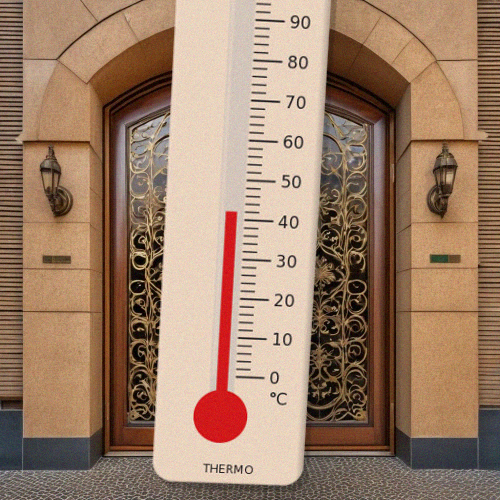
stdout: 42
